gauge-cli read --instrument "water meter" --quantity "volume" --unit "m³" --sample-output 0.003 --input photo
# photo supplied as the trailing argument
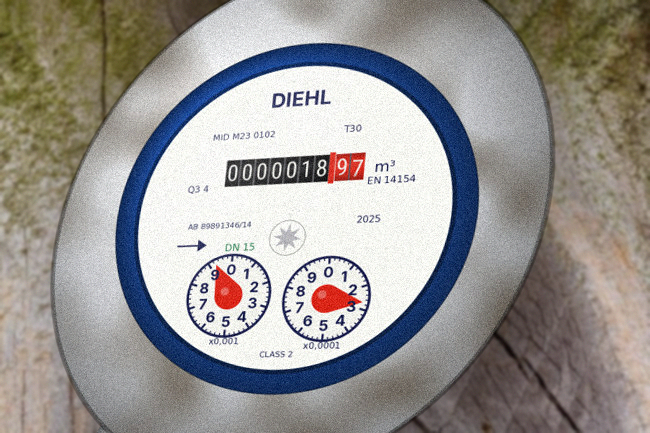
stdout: 18.9692
